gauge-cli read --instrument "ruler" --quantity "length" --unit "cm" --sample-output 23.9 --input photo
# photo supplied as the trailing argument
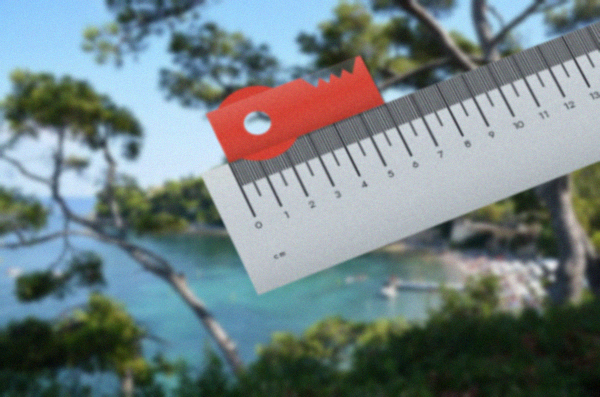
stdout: 6
